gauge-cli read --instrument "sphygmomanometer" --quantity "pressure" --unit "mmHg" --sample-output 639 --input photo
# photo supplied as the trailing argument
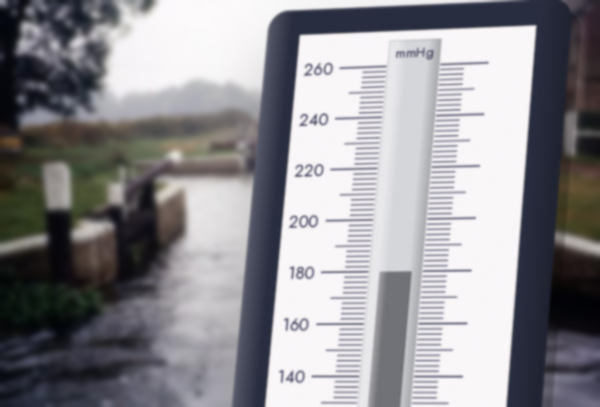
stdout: 180
